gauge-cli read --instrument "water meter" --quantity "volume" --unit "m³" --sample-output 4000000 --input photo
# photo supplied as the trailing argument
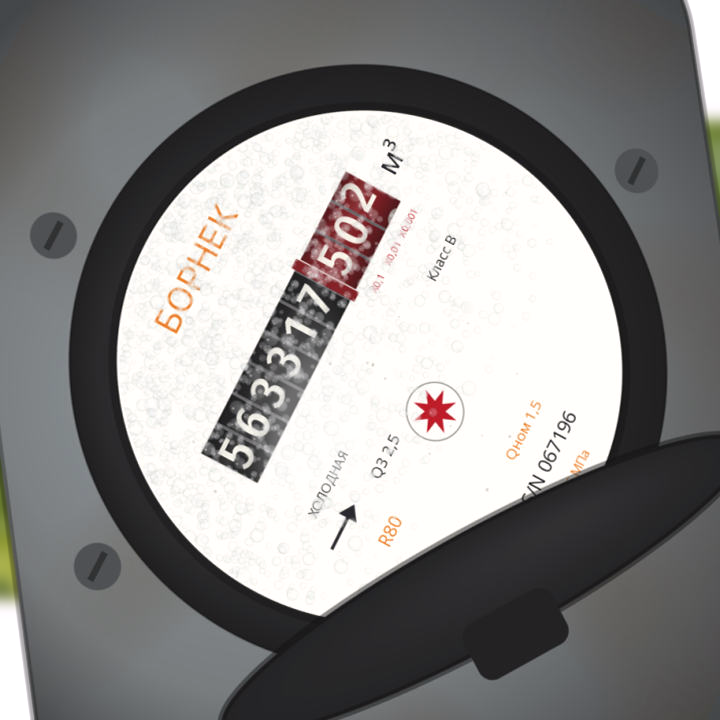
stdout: 563317.502
